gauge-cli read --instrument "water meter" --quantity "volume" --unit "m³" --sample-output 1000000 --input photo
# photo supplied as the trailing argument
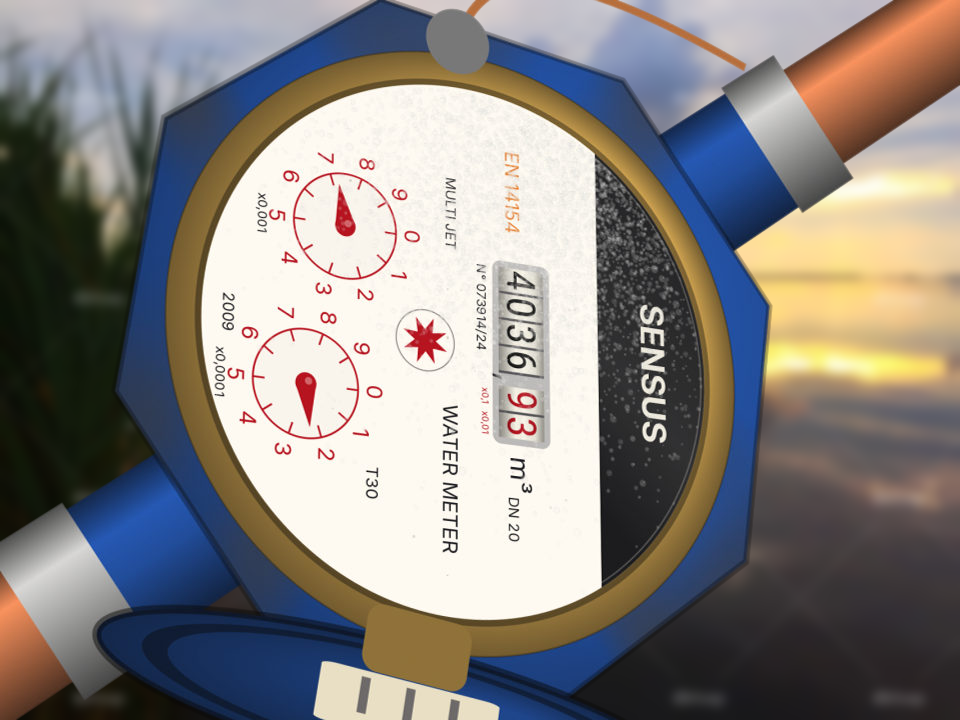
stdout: 4036.9372
